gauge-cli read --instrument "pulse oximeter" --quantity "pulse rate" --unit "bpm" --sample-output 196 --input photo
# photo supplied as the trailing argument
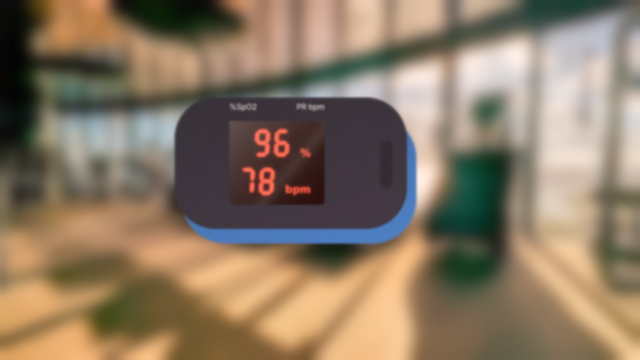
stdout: 78
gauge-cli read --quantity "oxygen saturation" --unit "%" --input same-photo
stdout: 96
